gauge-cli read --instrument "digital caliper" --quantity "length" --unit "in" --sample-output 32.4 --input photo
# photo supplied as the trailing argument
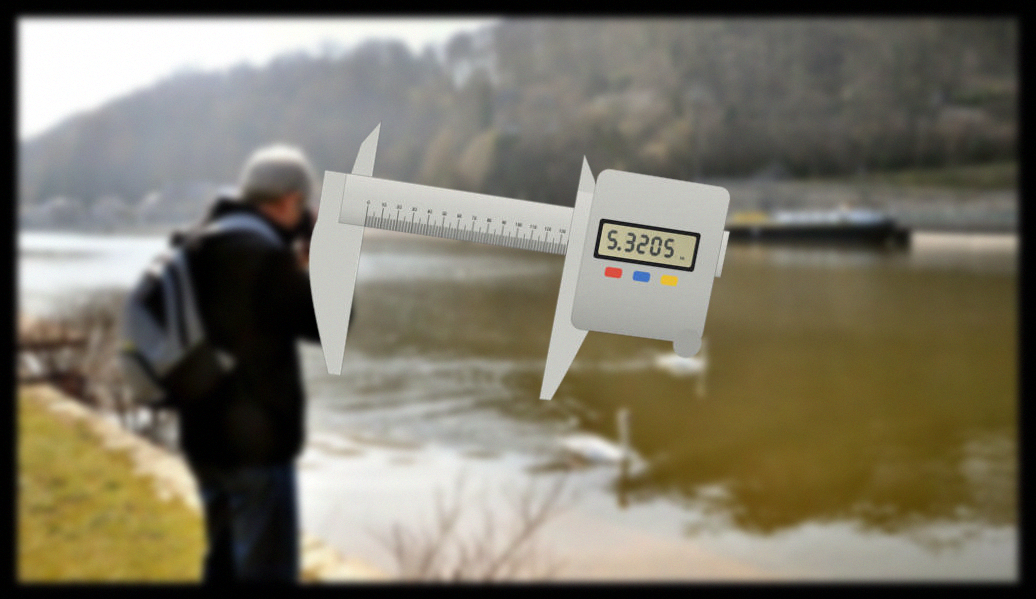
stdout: 5.3205
